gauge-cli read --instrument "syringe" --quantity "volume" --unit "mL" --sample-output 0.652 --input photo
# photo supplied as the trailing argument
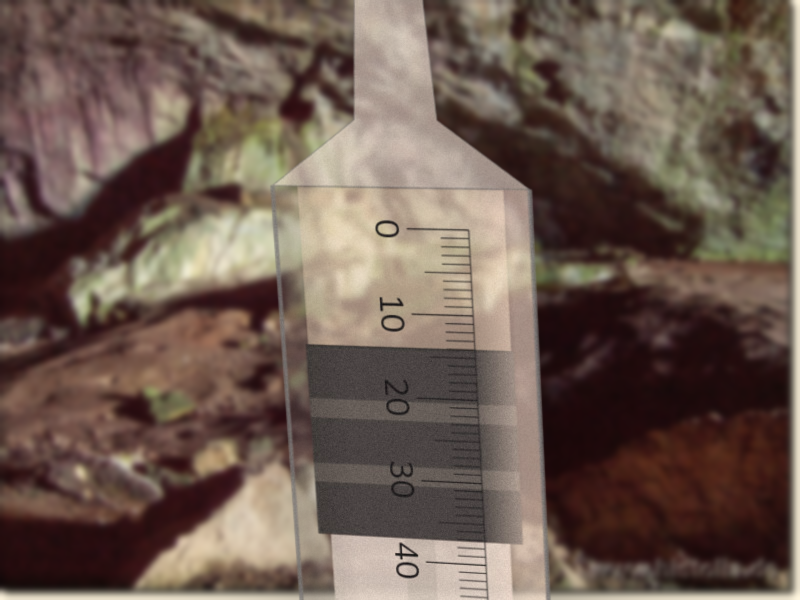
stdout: 14
